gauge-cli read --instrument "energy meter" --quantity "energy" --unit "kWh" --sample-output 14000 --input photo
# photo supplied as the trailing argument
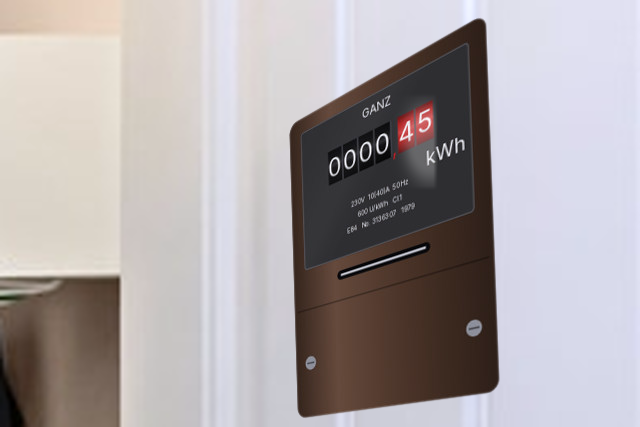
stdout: 0.45
